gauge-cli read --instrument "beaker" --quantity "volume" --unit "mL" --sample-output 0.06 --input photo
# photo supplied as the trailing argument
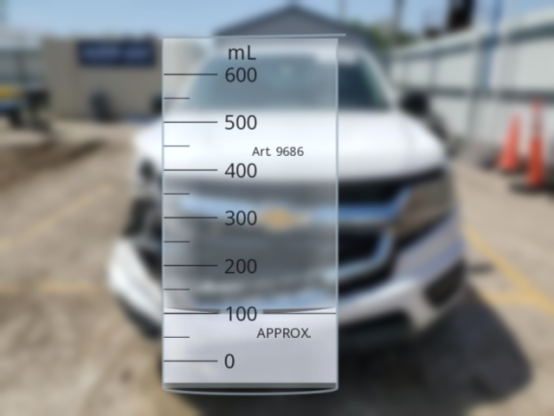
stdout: 100
